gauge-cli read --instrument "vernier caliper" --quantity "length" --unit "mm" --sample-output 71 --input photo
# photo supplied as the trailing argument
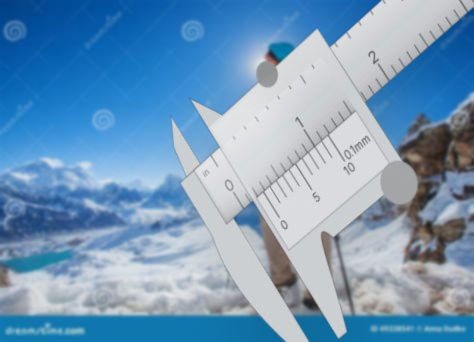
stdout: 2.8
